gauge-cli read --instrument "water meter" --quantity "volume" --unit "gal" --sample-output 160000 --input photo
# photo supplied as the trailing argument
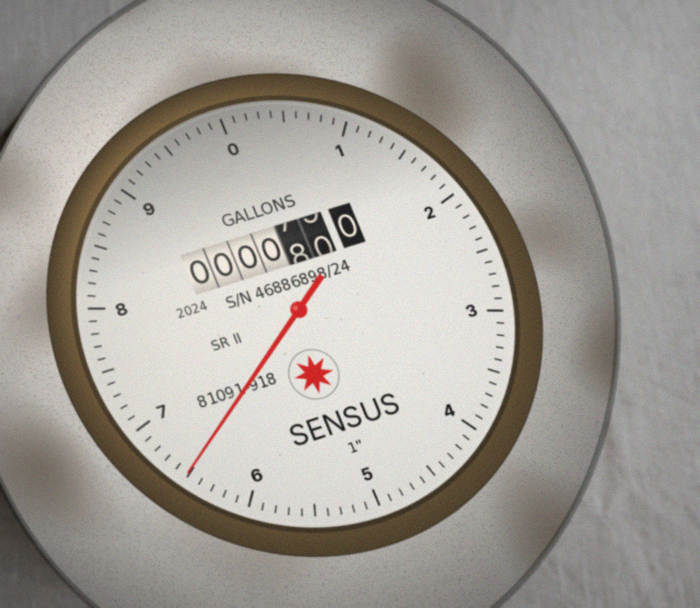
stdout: 796.5
